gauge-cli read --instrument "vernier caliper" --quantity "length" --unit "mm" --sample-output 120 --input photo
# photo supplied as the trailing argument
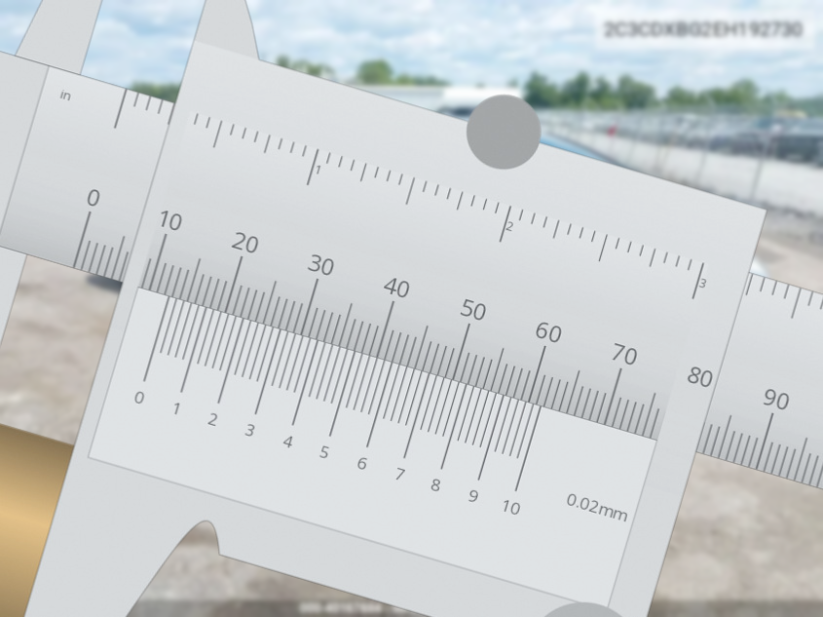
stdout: 12.6
